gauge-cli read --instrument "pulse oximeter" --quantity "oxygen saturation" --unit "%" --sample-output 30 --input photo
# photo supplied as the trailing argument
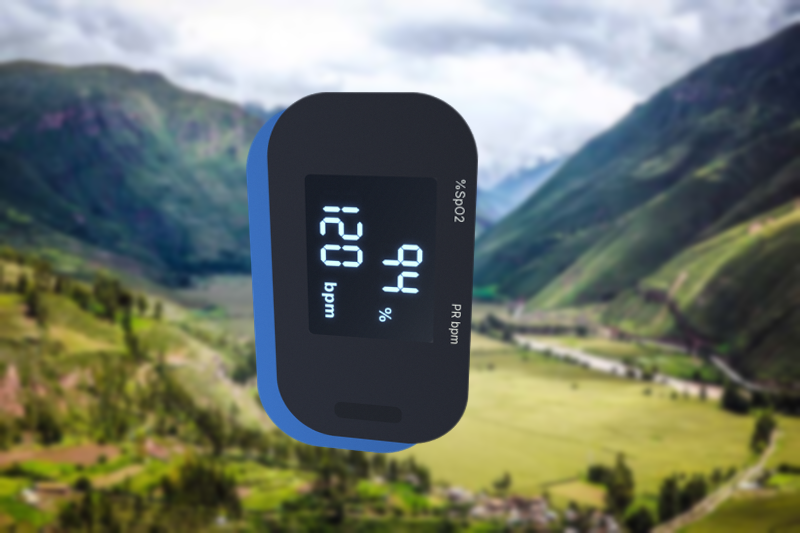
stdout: 94
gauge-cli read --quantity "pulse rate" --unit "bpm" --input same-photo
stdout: 120
